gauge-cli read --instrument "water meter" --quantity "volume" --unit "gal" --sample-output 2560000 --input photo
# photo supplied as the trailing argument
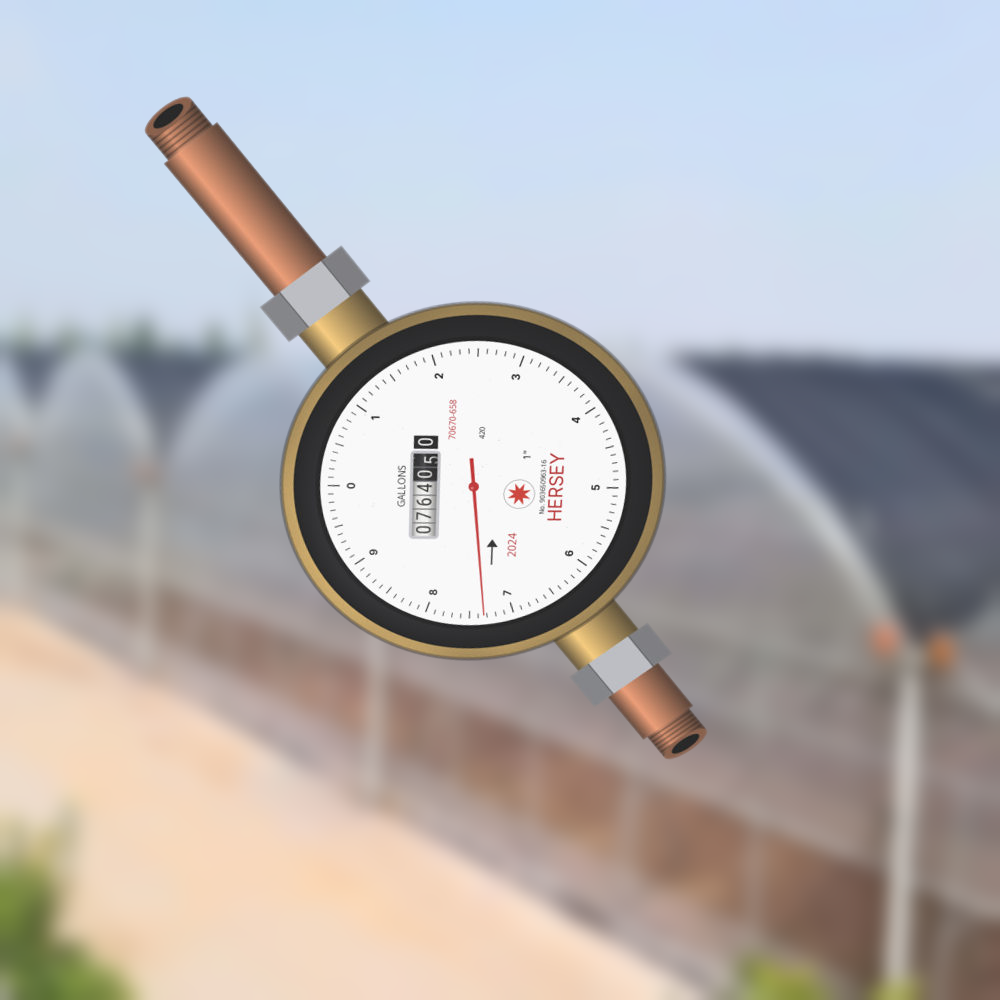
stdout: 764047.3
